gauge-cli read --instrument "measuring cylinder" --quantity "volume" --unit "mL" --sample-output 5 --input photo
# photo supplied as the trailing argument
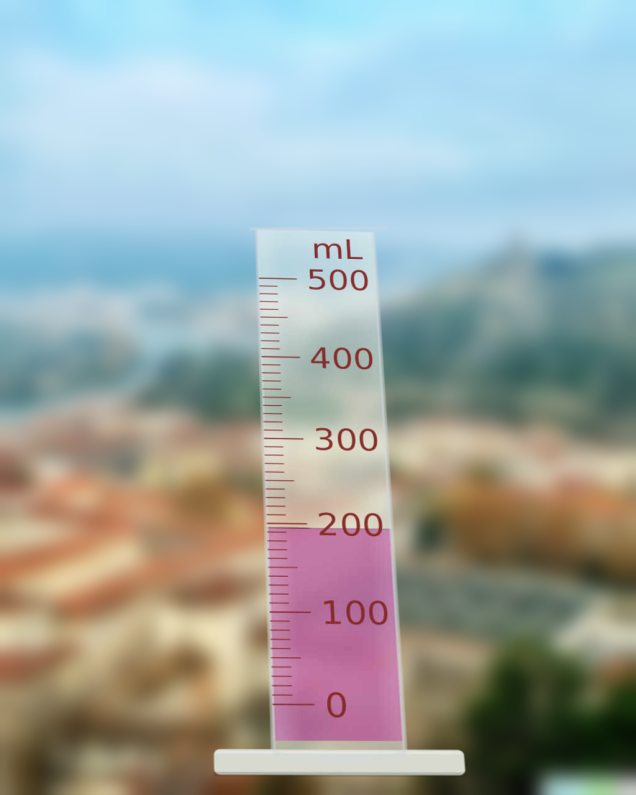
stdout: 195
